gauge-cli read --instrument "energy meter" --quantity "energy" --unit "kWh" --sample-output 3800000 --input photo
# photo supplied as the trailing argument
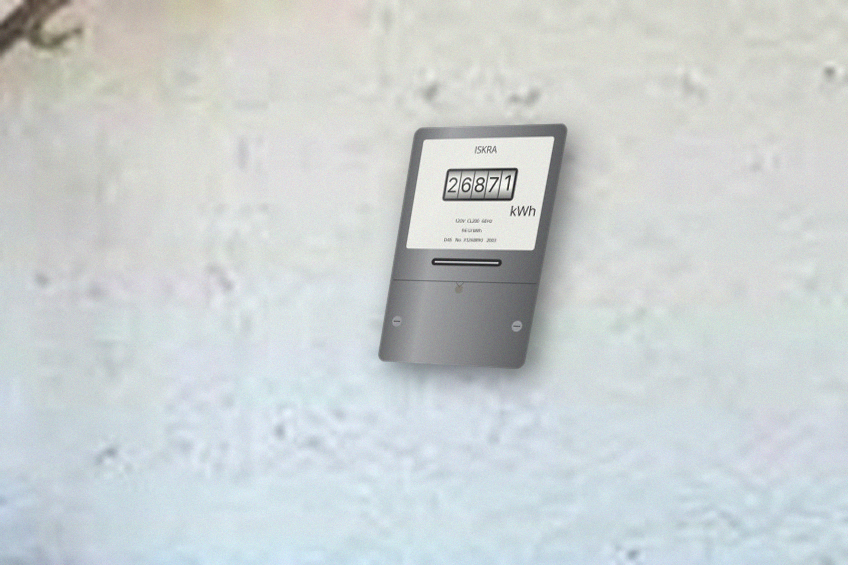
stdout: 26871
